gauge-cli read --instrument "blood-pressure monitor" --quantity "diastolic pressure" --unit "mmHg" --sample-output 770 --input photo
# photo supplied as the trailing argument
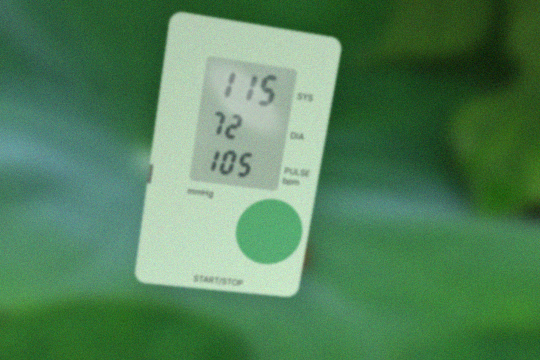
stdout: 72
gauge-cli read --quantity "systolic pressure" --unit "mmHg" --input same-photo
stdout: 115
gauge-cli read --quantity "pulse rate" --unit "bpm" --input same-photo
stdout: 105
